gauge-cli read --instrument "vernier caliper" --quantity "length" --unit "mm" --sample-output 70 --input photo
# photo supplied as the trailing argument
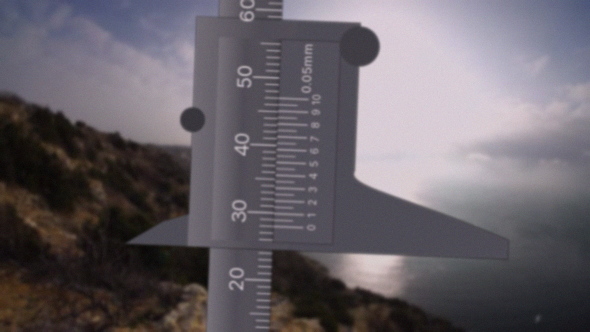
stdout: 28.0
